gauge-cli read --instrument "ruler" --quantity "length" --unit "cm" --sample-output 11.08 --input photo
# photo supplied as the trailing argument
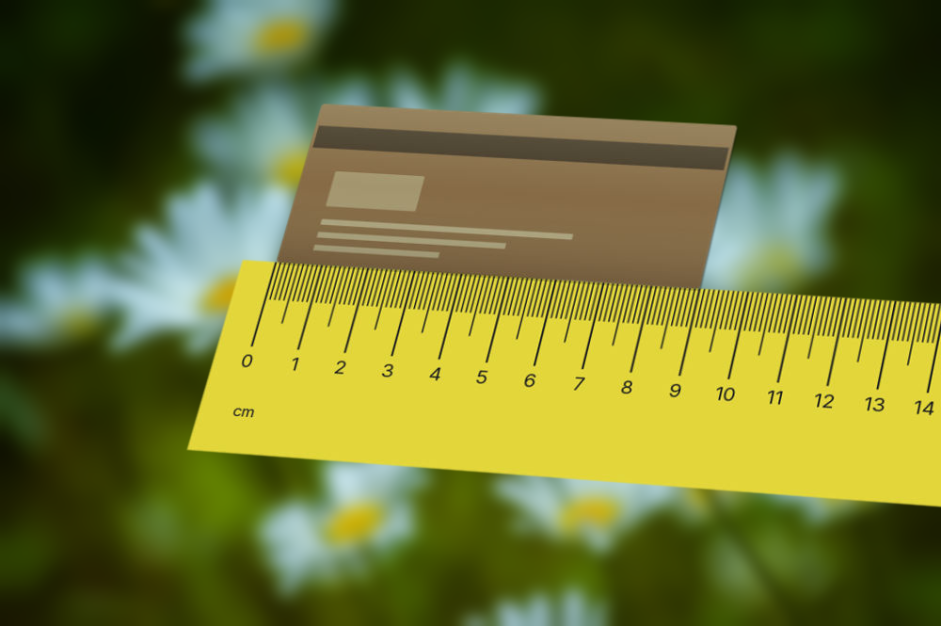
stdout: 9
